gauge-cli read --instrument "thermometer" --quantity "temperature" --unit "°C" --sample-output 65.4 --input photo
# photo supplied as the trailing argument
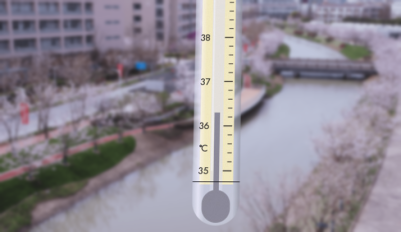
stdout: 36.3
